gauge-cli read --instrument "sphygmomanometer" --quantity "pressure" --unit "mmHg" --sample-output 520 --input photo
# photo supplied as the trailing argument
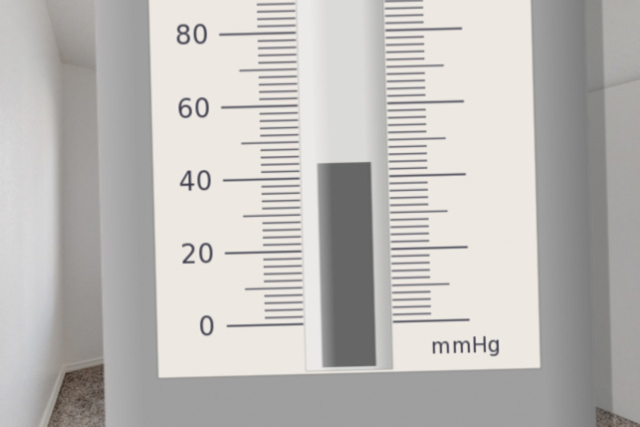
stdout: 44
